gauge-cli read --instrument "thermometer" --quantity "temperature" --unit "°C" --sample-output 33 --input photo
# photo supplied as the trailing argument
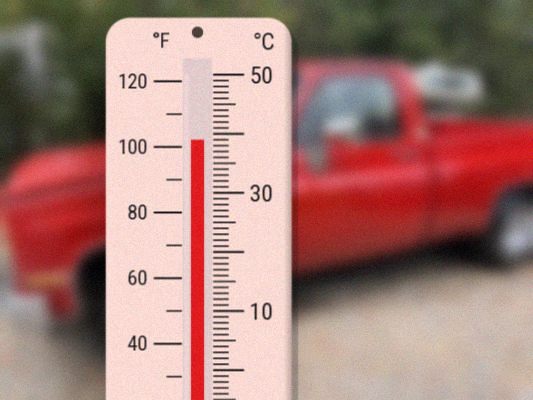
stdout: 39
